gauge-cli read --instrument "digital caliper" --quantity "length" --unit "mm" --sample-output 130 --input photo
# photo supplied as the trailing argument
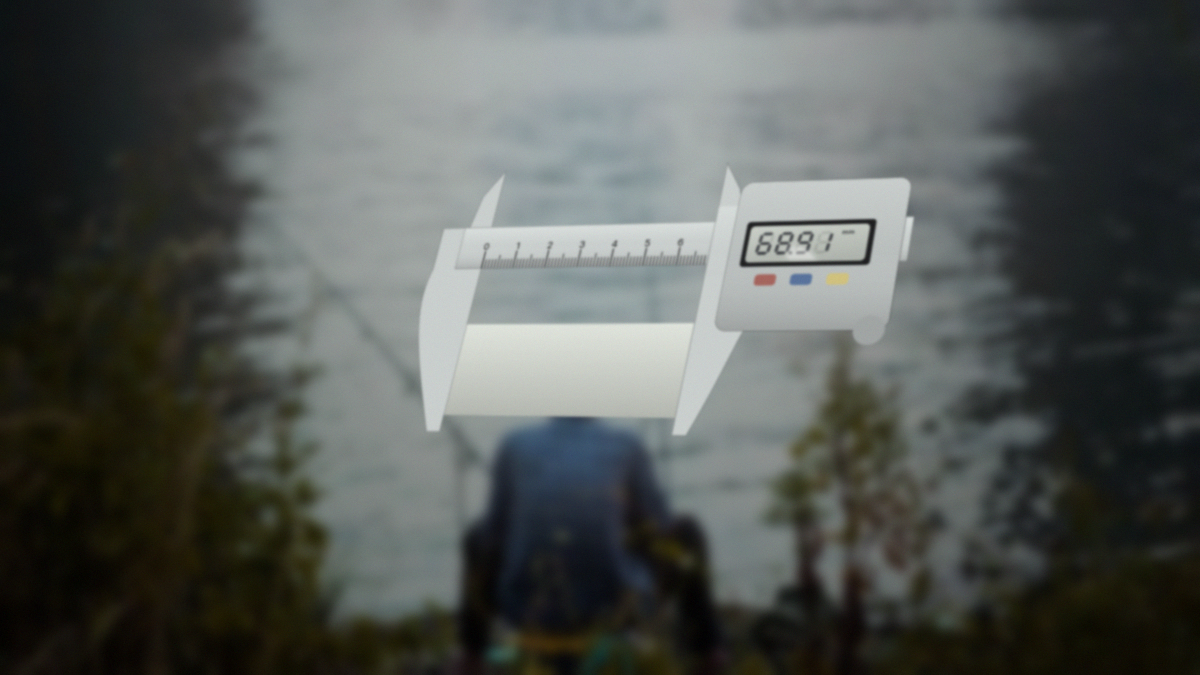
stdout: 68.91
